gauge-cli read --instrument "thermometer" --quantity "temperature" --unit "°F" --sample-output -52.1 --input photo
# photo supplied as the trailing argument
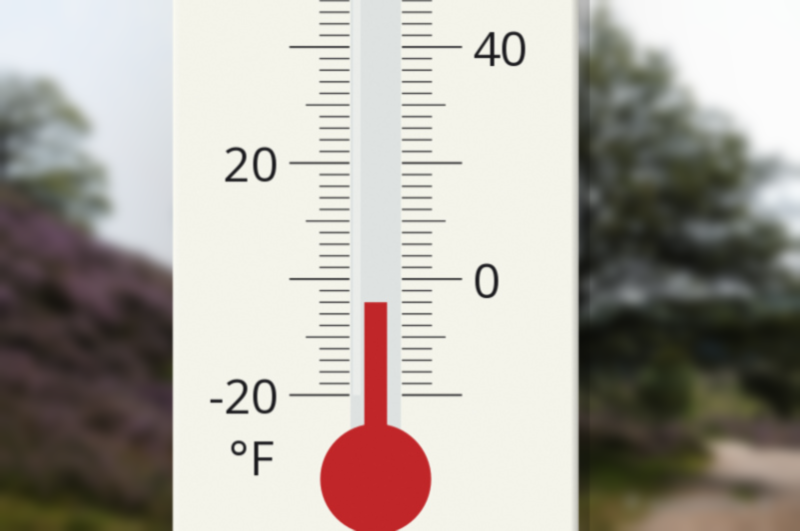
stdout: -4
